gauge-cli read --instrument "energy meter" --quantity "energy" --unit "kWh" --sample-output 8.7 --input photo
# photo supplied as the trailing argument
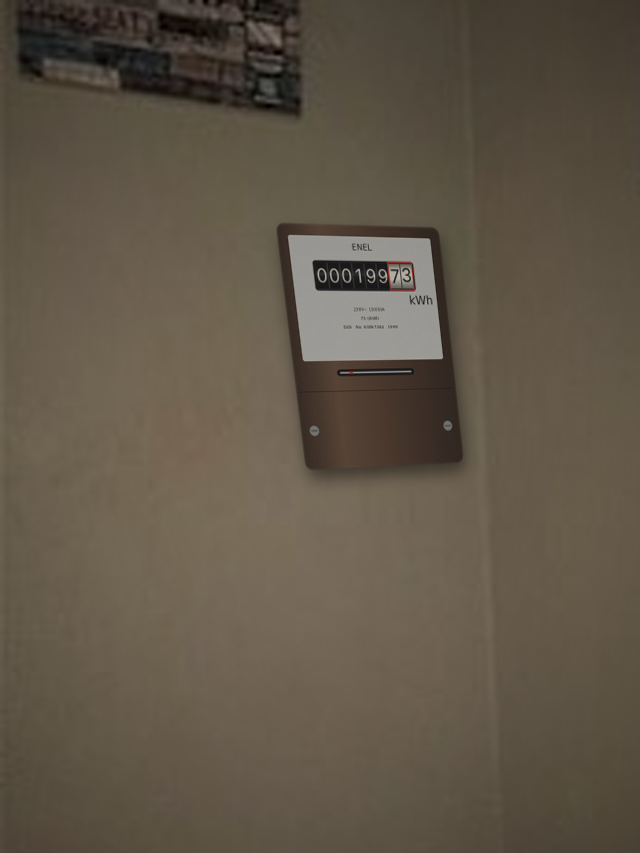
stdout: 199.73
